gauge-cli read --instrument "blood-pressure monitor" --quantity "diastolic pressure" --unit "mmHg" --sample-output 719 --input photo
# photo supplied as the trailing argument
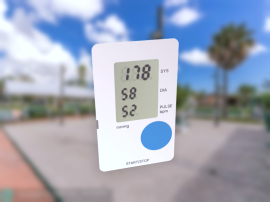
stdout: 58
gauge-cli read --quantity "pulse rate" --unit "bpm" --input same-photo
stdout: 52
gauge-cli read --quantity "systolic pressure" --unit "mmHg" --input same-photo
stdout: 178
